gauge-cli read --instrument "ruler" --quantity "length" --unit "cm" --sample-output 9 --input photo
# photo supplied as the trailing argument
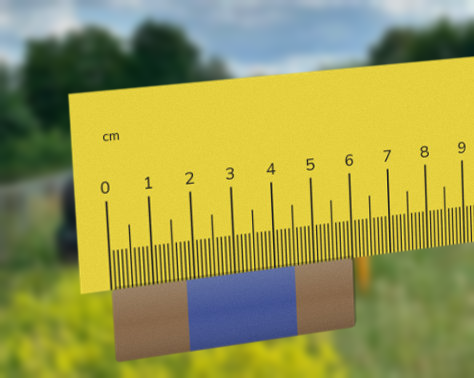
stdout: 6
